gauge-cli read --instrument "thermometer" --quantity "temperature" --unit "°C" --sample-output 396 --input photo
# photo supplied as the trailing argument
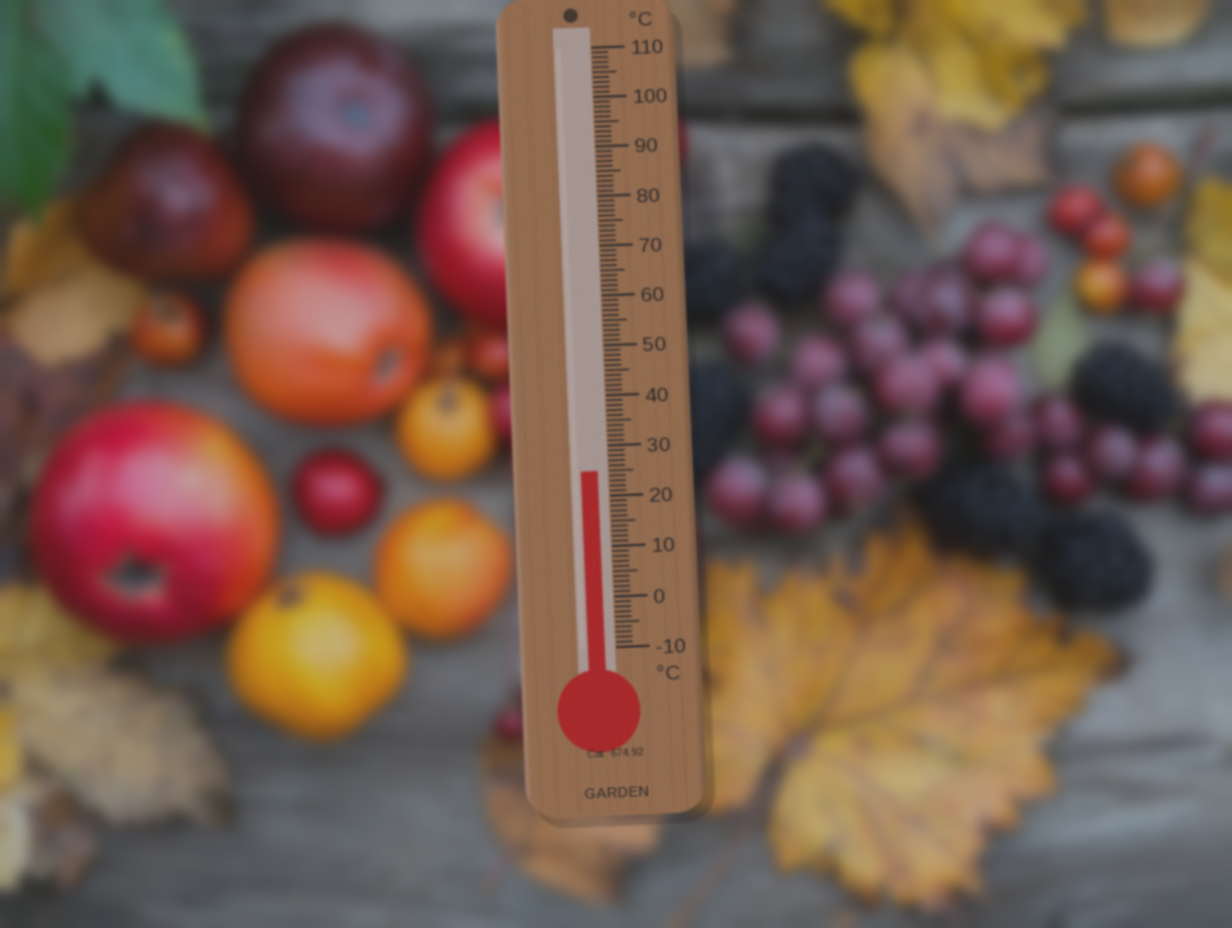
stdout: 25
